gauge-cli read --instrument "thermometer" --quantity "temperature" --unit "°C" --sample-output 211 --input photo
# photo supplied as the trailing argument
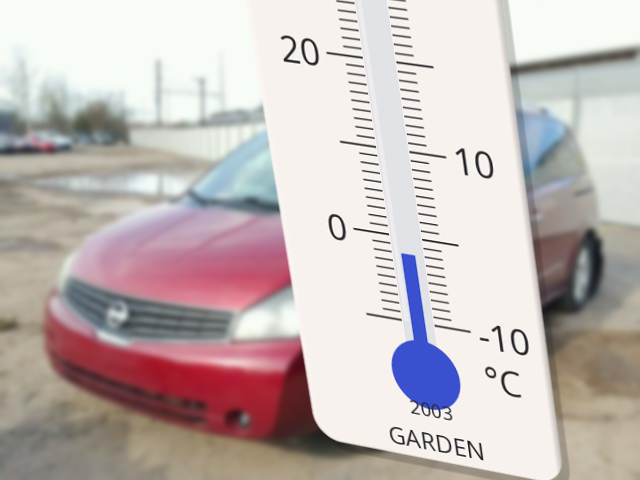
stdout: -2
